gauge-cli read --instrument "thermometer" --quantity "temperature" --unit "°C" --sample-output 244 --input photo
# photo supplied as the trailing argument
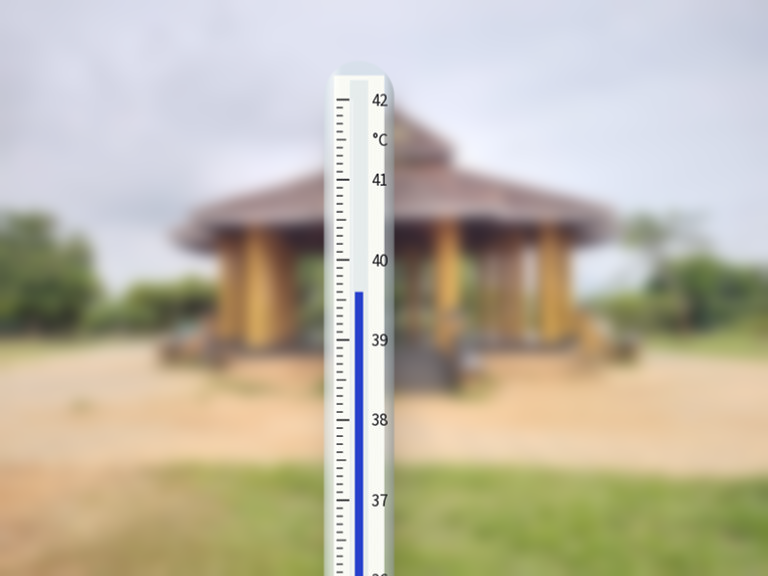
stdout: 39.6
